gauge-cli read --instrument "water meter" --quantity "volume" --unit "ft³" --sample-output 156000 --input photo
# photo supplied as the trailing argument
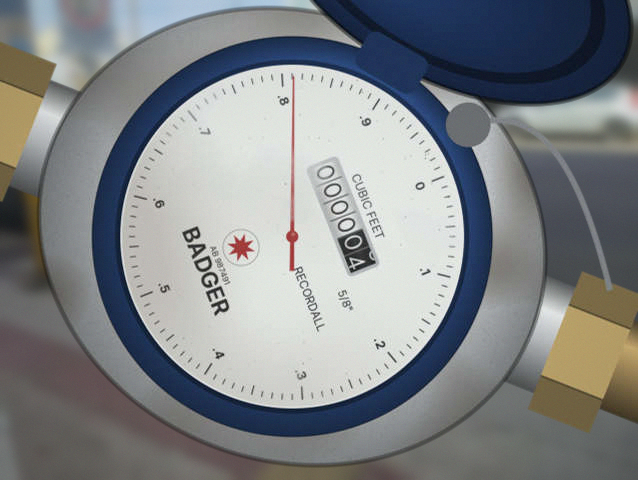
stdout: 3.81
